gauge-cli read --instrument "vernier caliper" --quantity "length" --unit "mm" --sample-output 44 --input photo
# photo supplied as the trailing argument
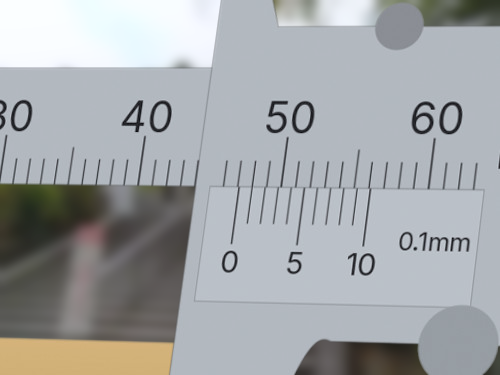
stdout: 47.1
